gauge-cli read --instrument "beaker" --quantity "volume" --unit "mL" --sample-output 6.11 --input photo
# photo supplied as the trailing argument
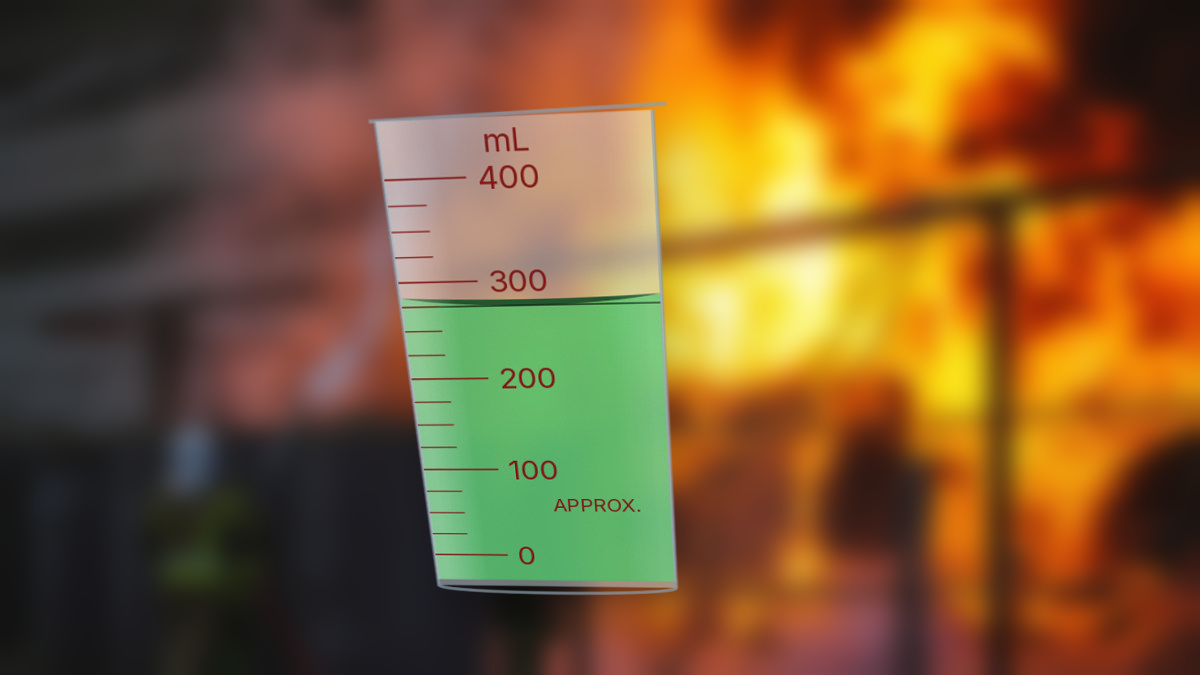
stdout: 275
